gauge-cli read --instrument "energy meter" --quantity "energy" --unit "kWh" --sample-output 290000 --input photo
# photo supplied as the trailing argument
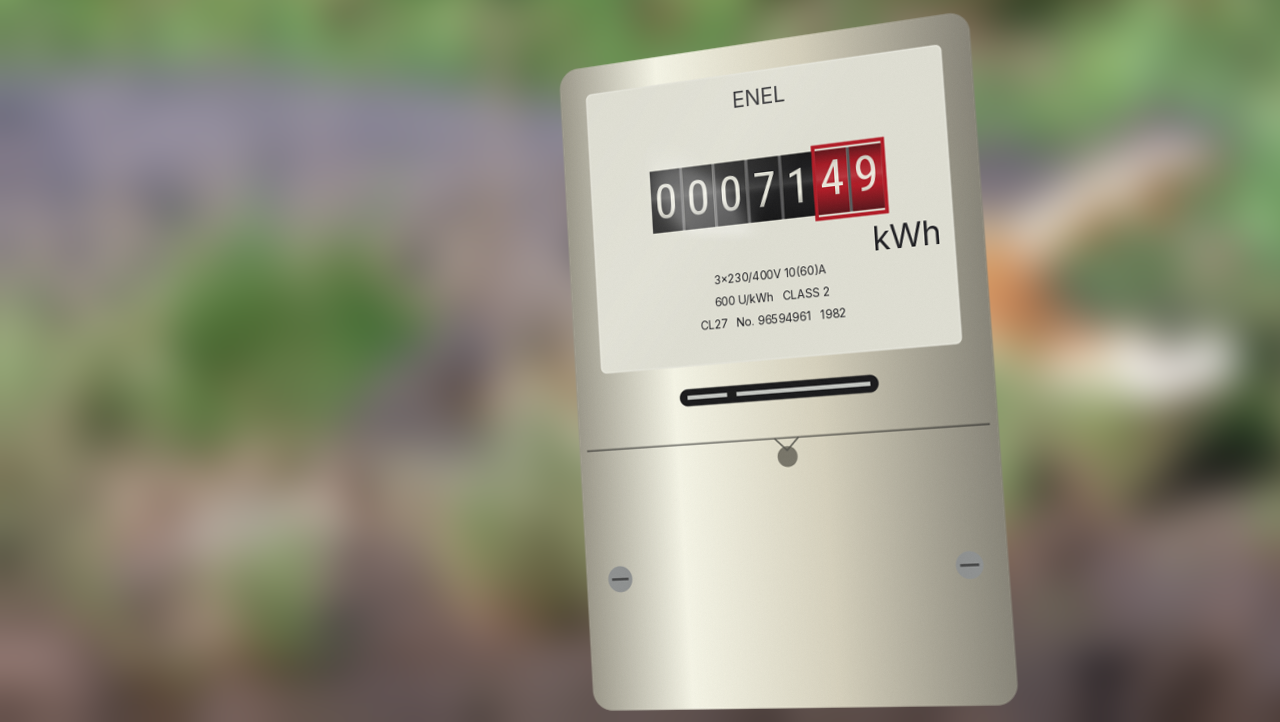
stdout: 71.49
